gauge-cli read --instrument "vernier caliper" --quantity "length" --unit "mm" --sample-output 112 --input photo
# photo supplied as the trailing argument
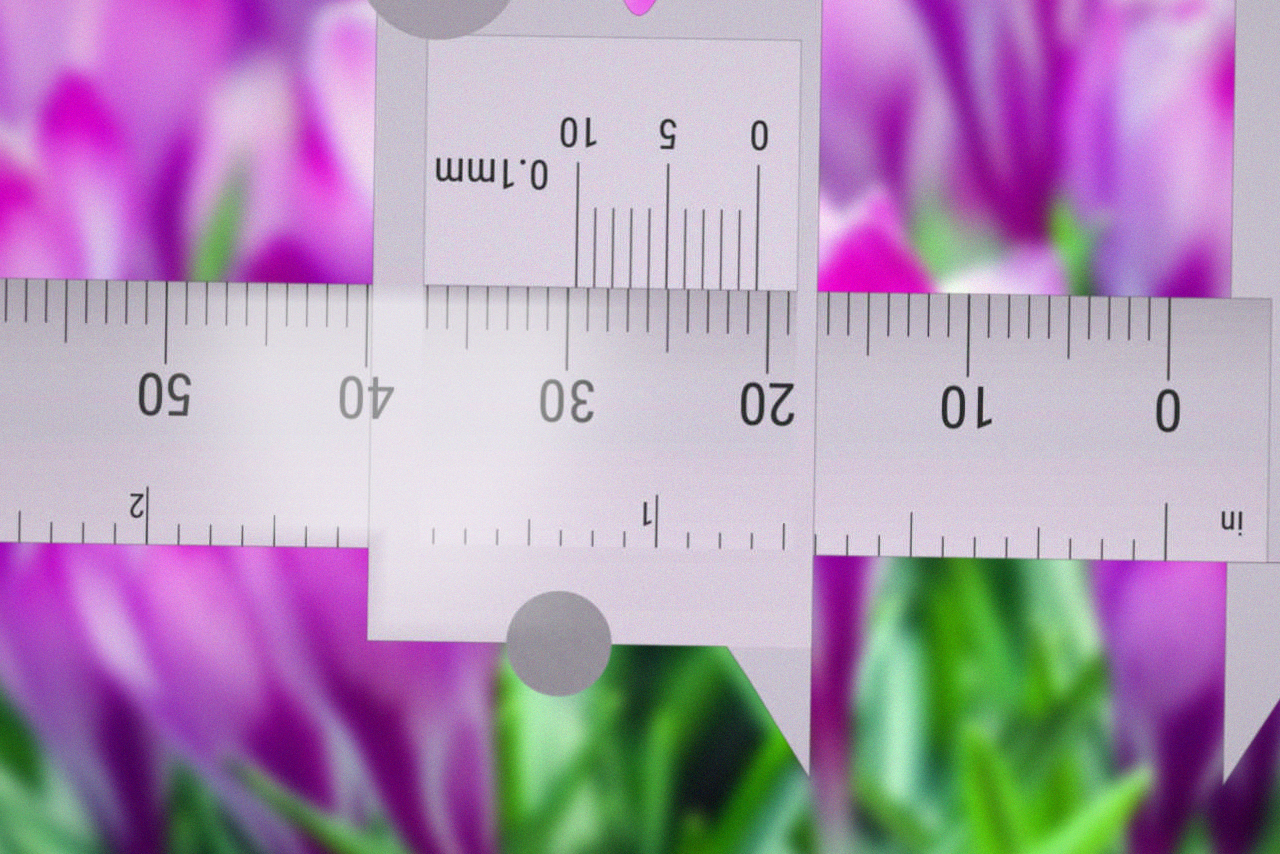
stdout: 20.6
